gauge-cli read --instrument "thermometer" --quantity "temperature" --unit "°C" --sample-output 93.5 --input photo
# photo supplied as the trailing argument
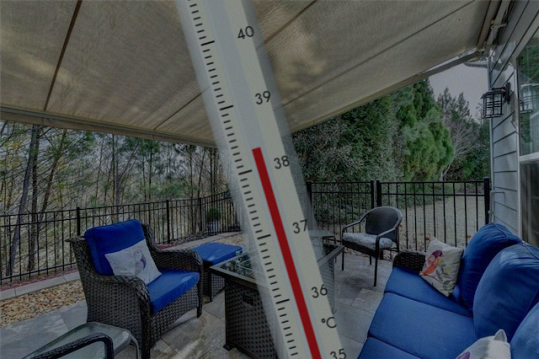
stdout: 38.3
